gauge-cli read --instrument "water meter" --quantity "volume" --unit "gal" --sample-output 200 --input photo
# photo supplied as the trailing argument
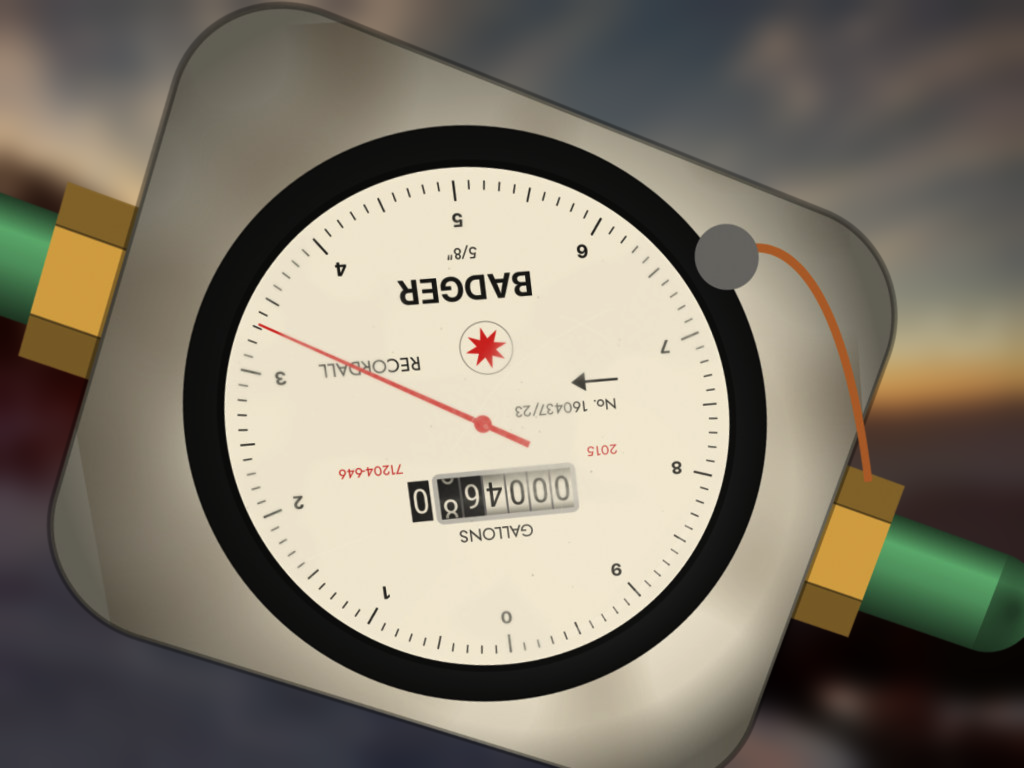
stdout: 4683.3
